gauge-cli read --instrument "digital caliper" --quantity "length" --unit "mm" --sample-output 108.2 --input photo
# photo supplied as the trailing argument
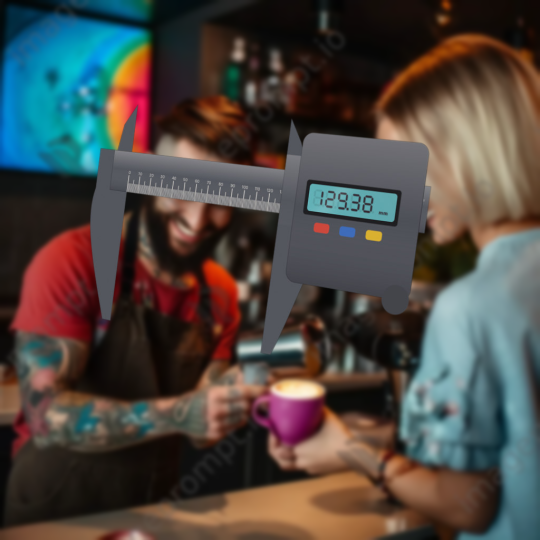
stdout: 129.38
